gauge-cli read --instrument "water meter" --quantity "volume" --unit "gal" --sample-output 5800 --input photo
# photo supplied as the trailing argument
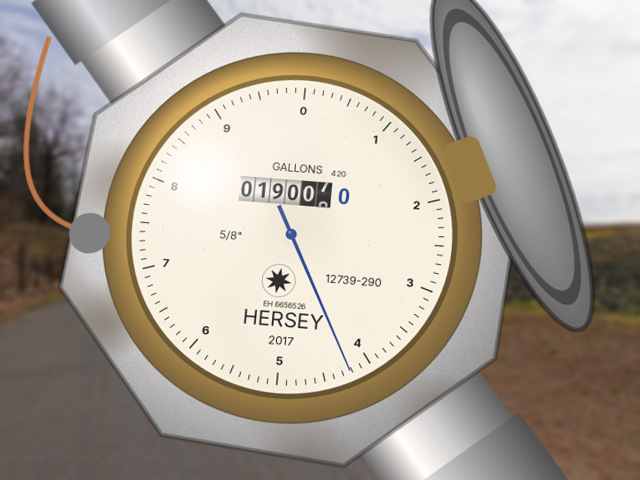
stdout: 190074.2
